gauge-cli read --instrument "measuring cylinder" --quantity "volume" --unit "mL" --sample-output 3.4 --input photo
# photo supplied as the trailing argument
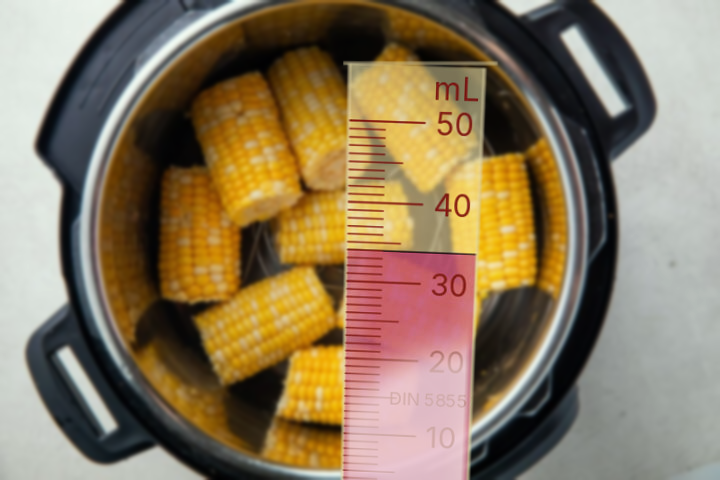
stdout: 34
